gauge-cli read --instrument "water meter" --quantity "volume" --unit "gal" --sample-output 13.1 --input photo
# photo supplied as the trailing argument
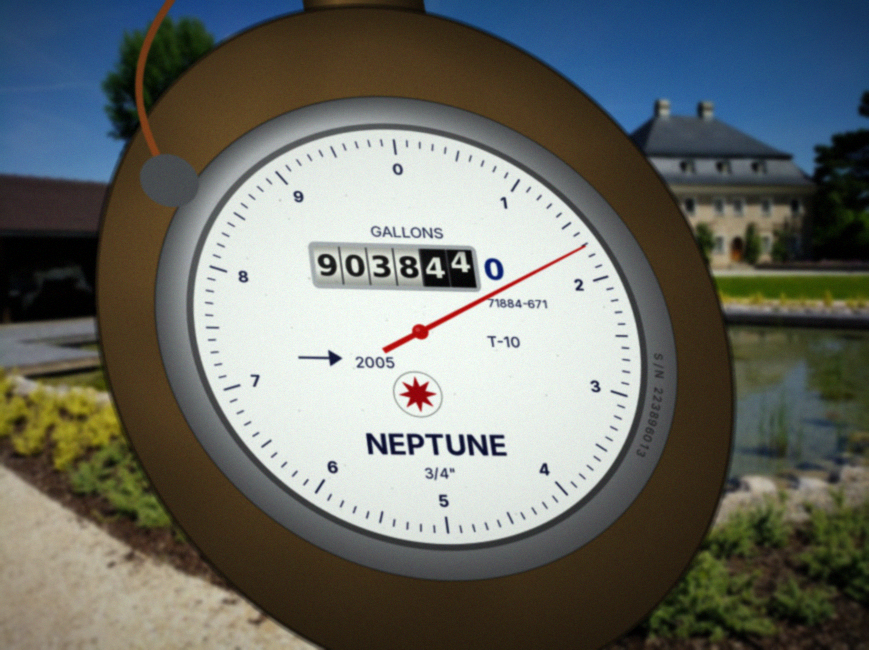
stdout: 9038441.7
